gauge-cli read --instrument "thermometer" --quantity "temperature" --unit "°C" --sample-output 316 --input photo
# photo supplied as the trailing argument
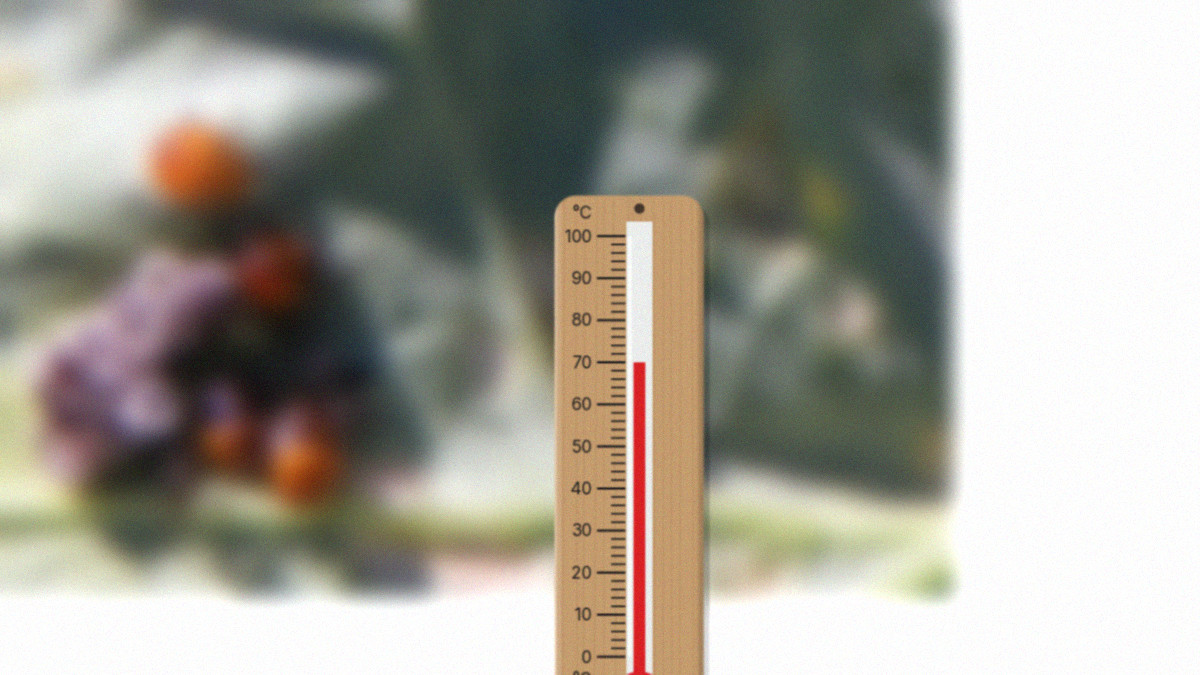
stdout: 70
